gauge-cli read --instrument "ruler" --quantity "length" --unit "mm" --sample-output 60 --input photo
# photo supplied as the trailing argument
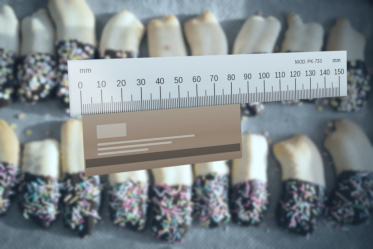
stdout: 85
